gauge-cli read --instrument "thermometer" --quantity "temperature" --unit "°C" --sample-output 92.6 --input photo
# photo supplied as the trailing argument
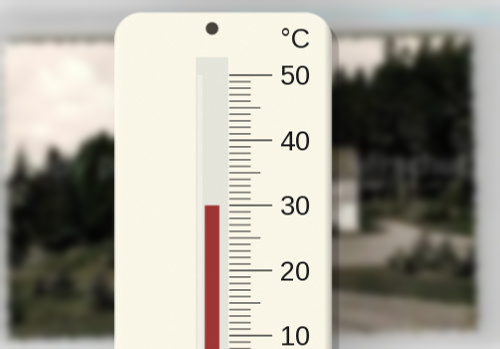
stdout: 30
